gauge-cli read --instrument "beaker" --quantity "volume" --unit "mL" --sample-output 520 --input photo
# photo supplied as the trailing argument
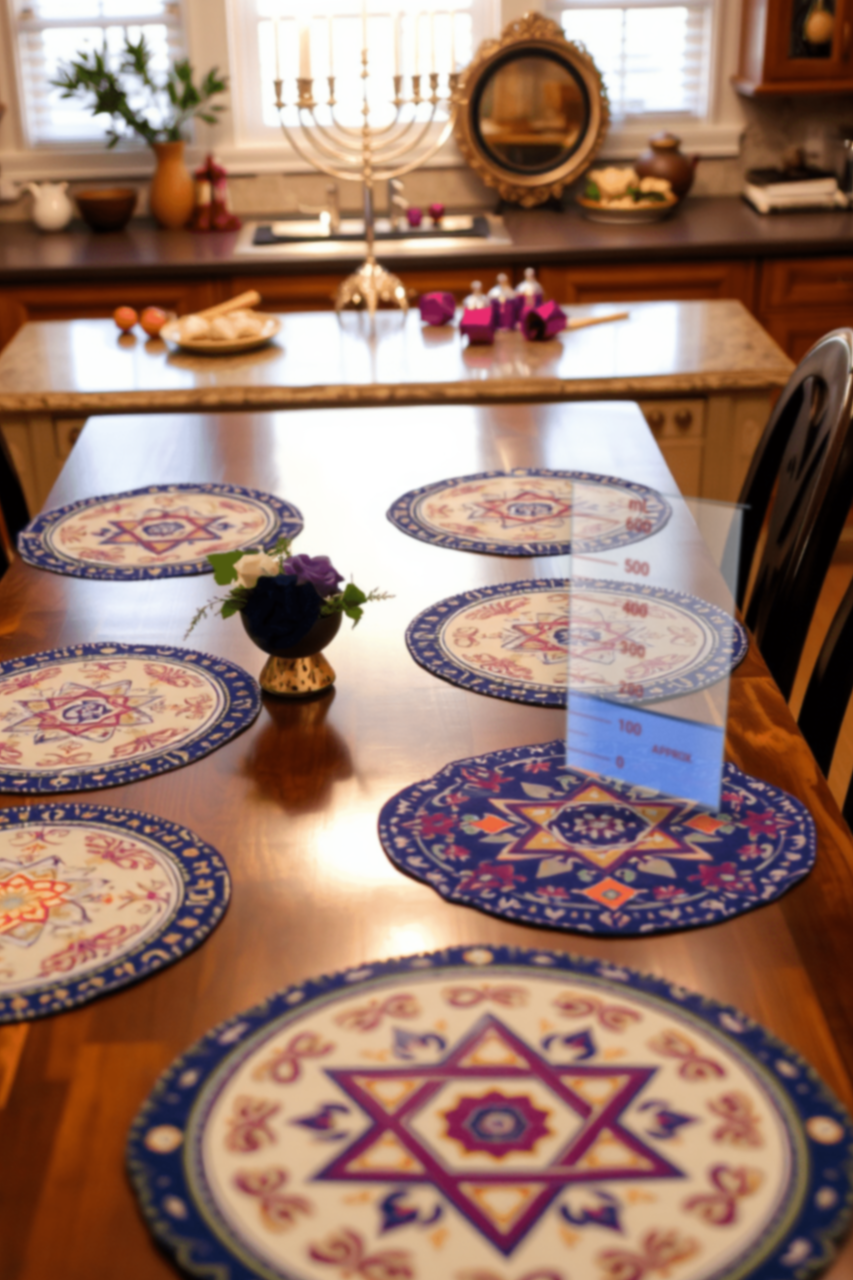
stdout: 150
